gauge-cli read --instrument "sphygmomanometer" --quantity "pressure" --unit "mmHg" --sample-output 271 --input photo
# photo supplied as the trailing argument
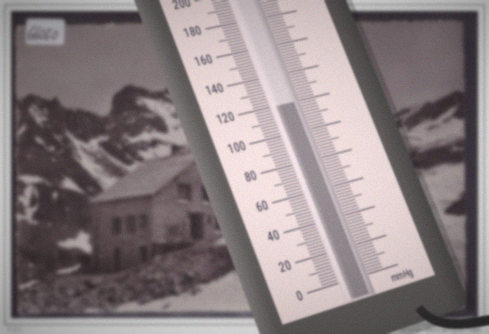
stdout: 120
